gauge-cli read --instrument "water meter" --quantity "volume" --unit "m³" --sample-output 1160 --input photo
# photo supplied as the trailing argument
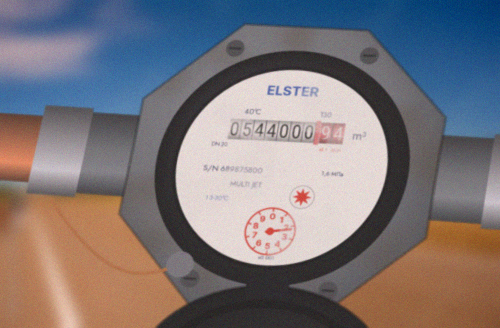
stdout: 544000.942
